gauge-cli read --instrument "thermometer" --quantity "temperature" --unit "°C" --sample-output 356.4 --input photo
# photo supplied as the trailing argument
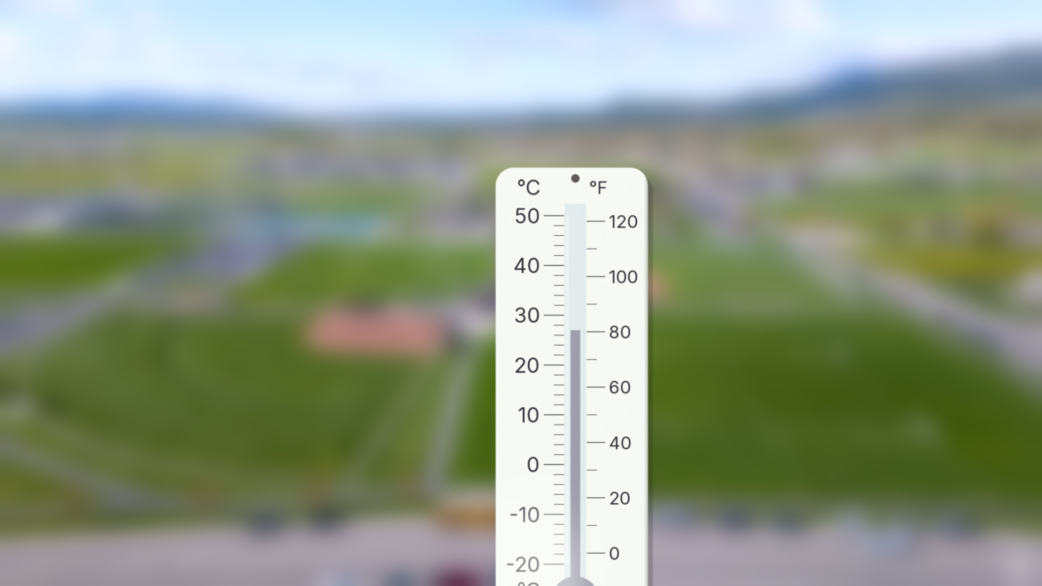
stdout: 27
